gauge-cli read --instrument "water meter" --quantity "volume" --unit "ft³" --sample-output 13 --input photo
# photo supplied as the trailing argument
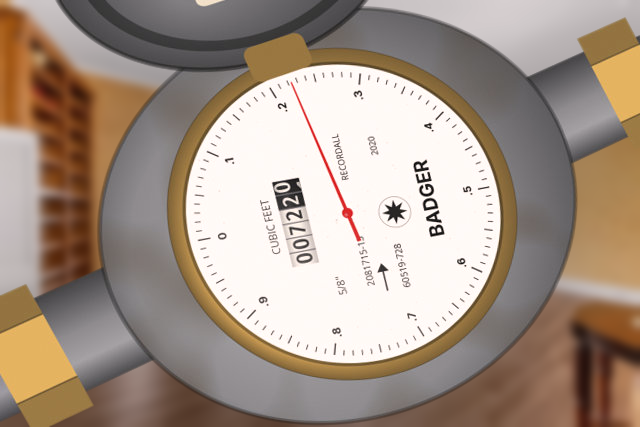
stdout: 7220.22
